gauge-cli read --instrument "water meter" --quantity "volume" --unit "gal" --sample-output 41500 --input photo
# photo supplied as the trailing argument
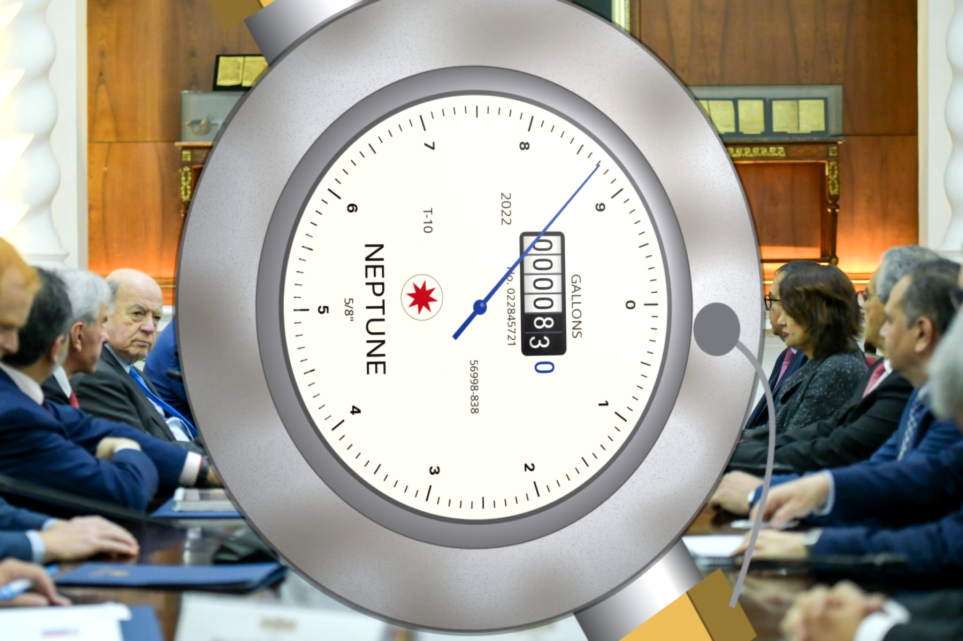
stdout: 828.7
